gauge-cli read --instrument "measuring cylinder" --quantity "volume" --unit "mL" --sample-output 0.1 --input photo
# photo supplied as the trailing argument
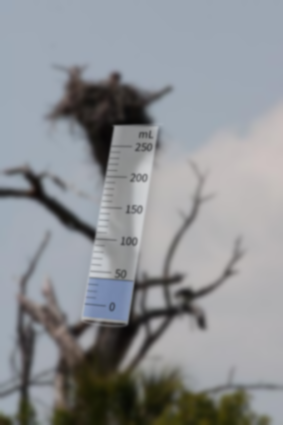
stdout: 40
